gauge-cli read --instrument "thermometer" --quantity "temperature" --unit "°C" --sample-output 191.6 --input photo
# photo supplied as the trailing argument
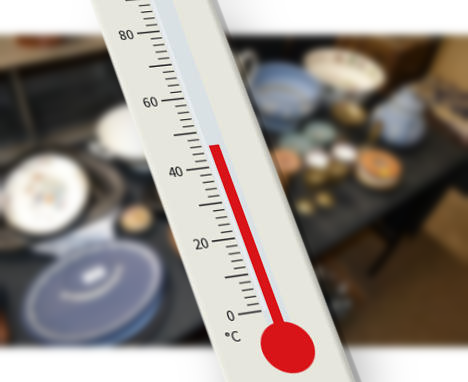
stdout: 46
